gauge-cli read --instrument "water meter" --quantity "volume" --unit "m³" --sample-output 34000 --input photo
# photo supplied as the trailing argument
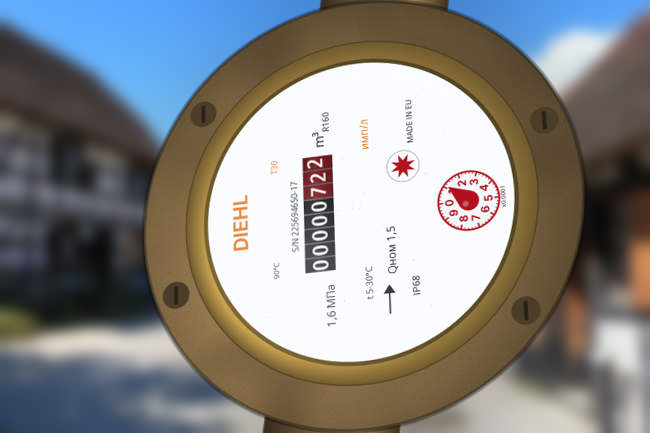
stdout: 0.7221
